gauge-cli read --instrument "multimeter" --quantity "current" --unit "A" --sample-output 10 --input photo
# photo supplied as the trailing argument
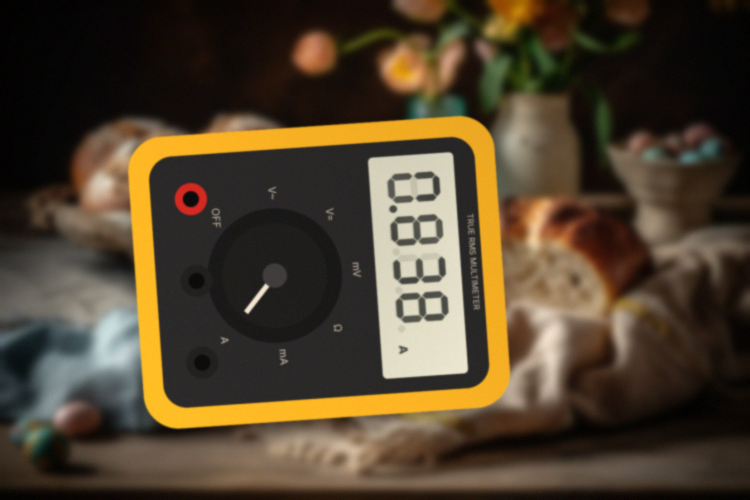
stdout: 0.838
